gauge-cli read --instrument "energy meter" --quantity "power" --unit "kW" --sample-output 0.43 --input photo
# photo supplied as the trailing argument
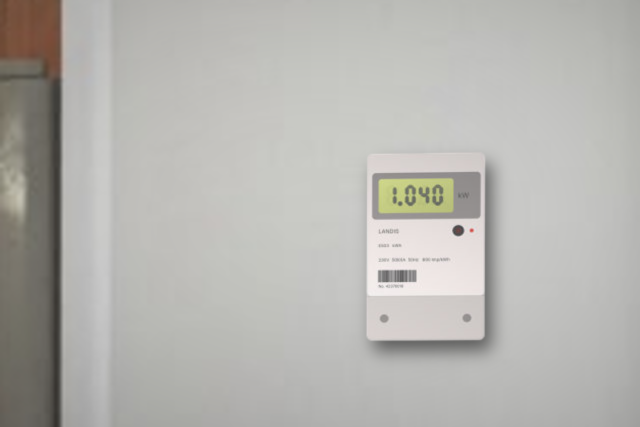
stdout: 1.040
